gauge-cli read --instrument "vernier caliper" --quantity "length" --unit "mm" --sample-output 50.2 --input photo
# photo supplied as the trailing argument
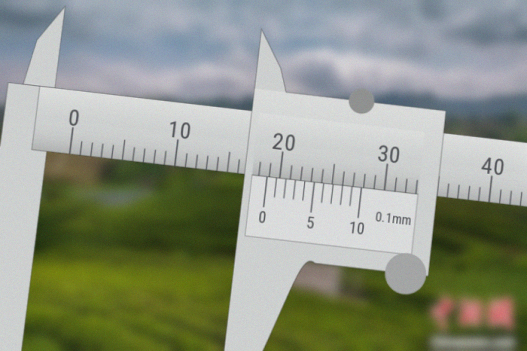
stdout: 18.8
